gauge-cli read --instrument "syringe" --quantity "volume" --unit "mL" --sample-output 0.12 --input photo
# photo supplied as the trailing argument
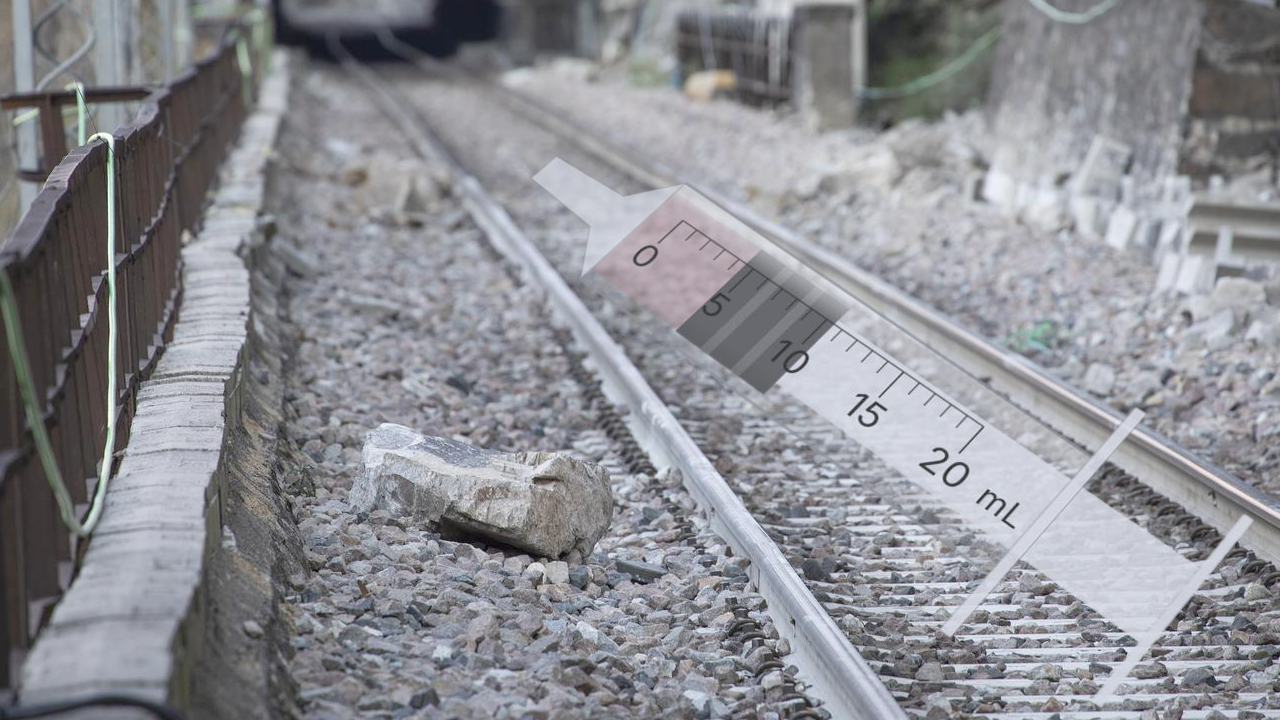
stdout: 4.5
